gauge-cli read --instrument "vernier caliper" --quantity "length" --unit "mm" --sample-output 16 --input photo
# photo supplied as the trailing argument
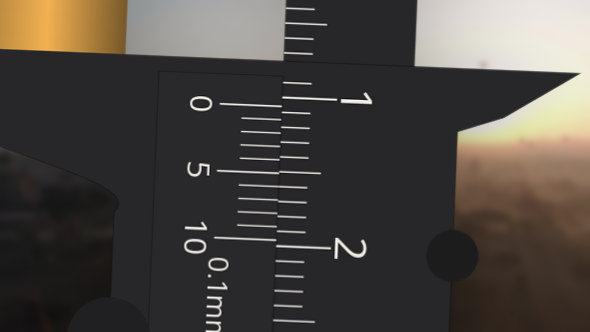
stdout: 10.6
